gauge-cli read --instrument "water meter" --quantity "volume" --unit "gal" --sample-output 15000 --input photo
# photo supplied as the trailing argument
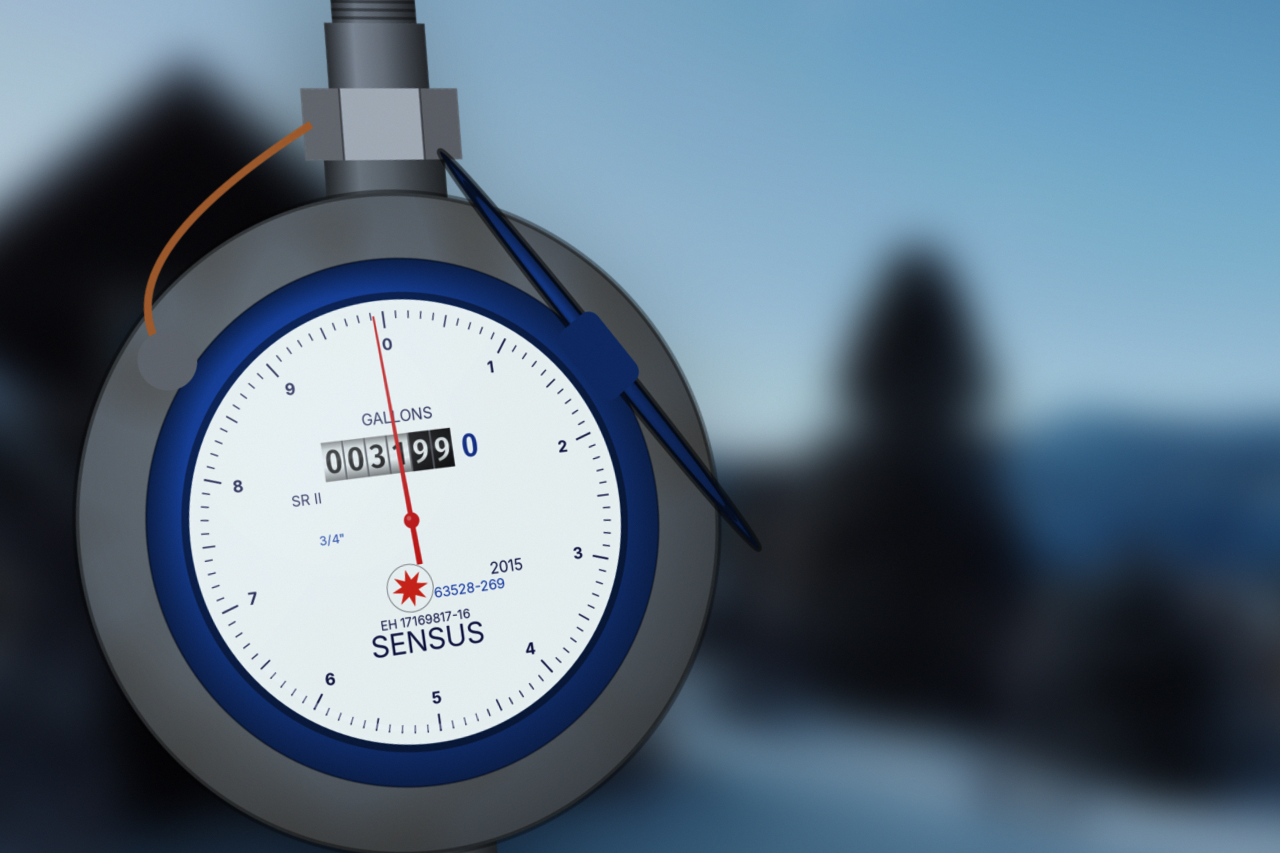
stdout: 31989.9
